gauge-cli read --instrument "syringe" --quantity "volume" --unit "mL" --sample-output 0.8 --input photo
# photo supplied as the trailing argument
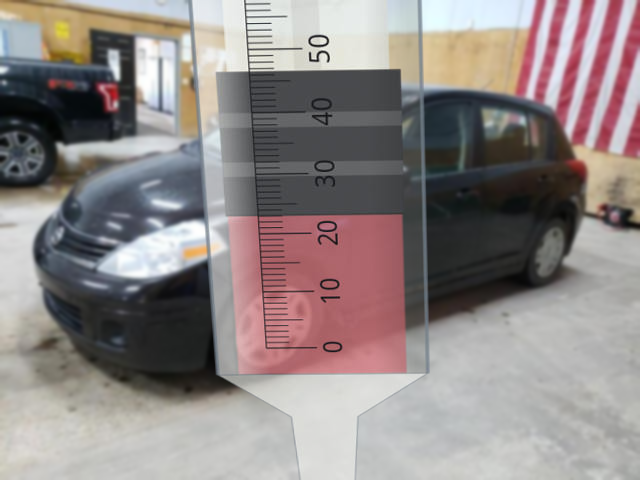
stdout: 23
